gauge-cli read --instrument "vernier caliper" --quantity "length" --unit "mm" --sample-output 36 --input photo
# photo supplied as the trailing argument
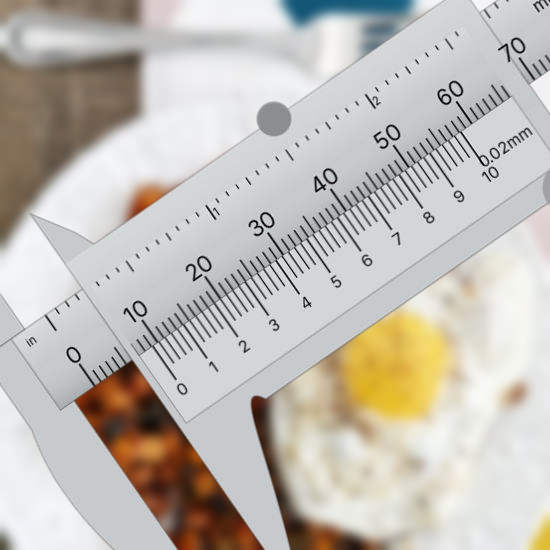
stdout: 9.2
